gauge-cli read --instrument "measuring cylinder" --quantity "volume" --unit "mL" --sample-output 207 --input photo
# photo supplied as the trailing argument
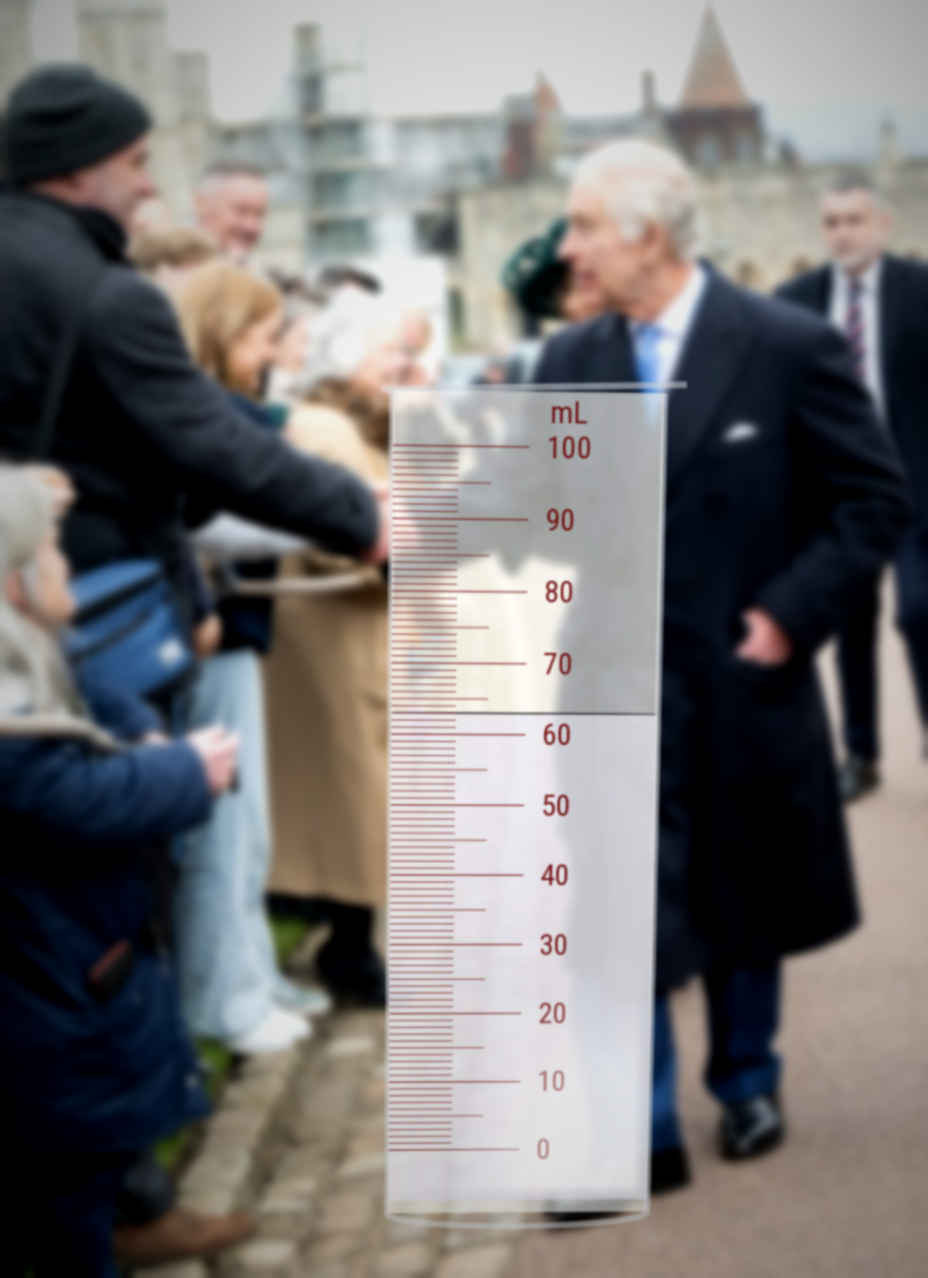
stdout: 63
